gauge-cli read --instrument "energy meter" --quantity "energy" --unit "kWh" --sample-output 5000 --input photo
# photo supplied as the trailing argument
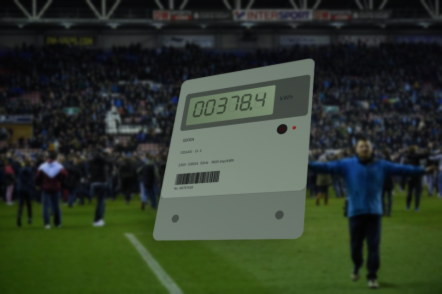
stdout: 378.4
